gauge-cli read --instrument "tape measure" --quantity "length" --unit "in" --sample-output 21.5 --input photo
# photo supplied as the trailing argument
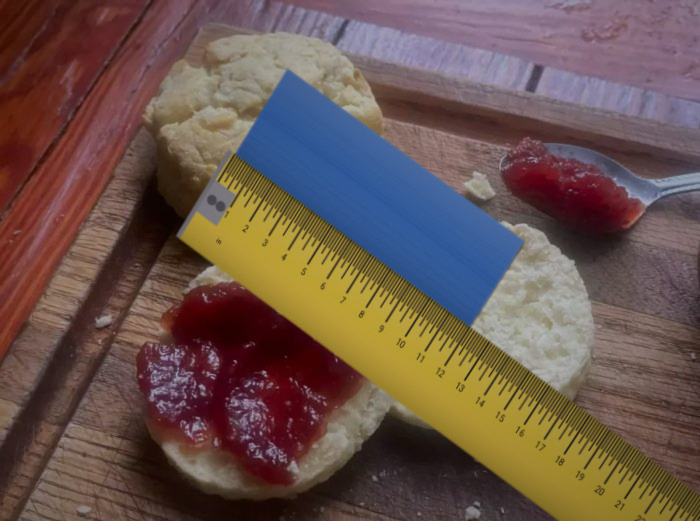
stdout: 12
